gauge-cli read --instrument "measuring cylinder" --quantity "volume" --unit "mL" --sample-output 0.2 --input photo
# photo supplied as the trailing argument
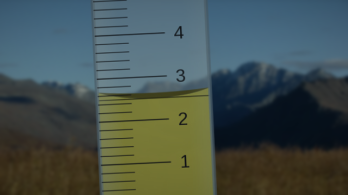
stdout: 2.5
